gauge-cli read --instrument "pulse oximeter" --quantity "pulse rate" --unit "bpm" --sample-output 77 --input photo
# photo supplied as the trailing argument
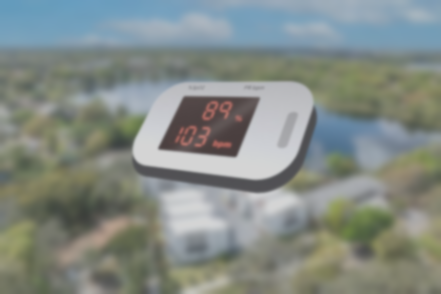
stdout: 103
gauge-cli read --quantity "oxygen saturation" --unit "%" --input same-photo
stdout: 89
